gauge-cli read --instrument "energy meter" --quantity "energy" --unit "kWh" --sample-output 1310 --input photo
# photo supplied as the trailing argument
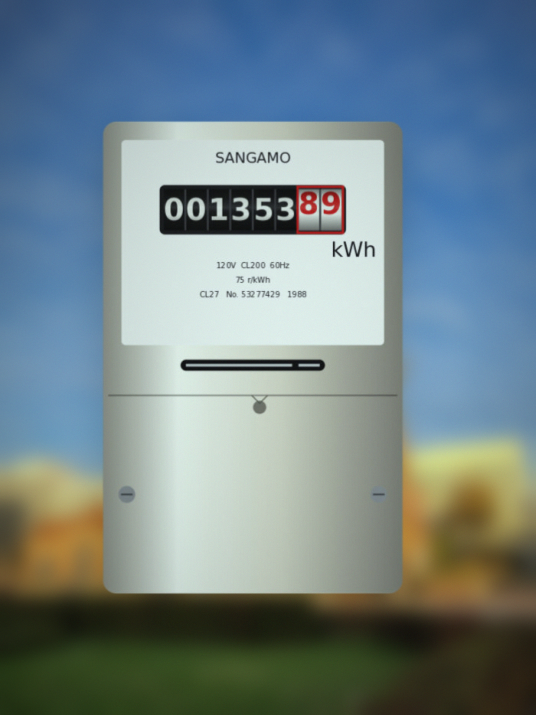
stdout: 1353.89
